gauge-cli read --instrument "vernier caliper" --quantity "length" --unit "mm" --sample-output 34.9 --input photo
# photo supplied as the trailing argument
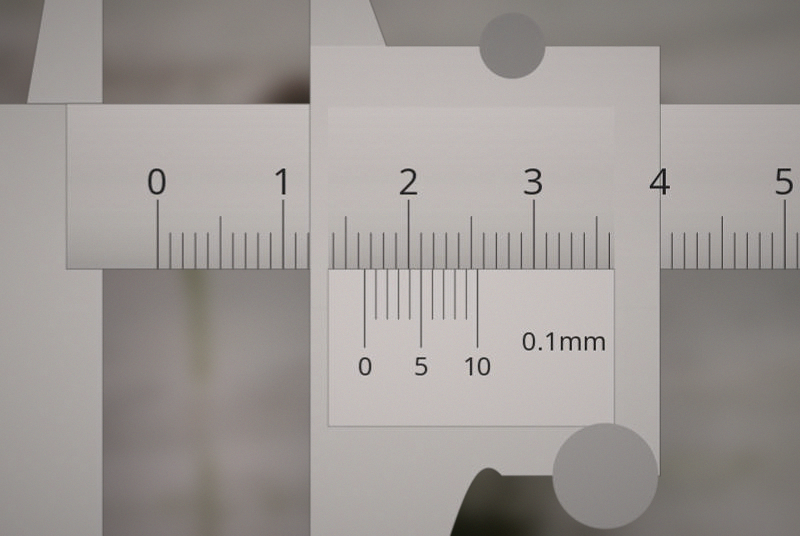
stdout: 16.5
